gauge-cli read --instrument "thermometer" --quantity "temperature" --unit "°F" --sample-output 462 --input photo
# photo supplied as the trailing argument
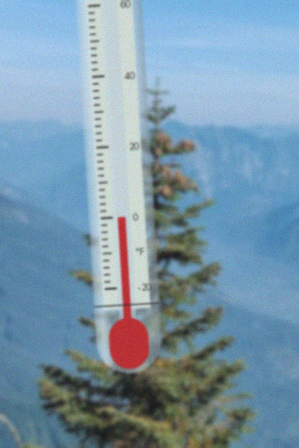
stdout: 0
